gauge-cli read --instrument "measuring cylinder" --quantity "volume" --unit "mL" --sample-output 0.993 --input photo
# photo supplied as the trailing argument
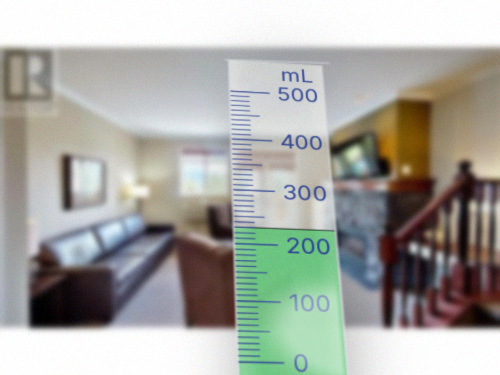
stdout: 230
